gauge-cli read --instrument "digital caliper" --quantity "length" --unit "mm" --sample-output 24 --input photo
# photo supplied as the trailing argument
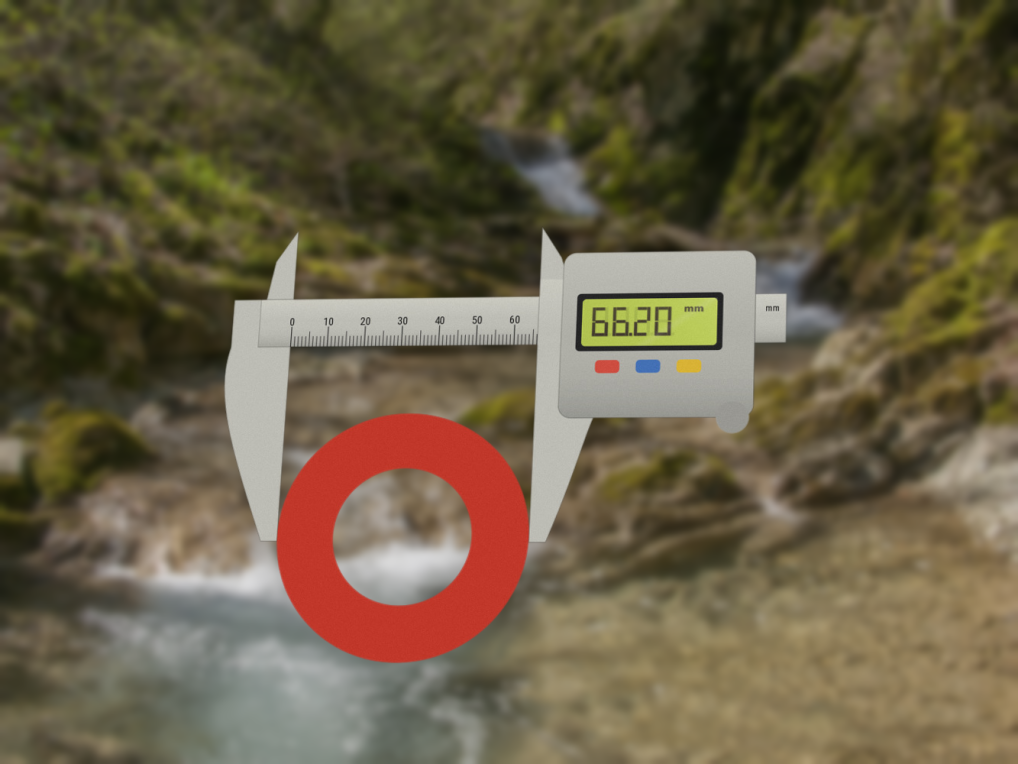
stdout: 66.20
